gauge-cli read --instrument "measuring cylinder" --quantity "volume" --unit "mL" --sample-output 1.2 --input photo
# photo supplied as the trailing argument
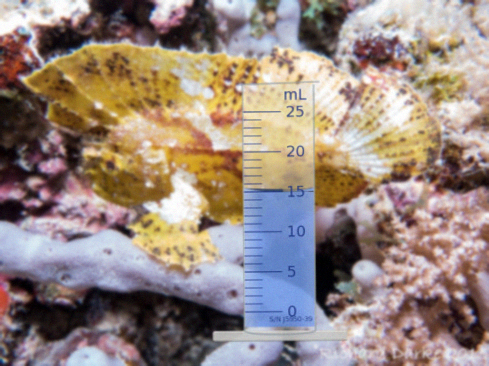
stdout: 15
